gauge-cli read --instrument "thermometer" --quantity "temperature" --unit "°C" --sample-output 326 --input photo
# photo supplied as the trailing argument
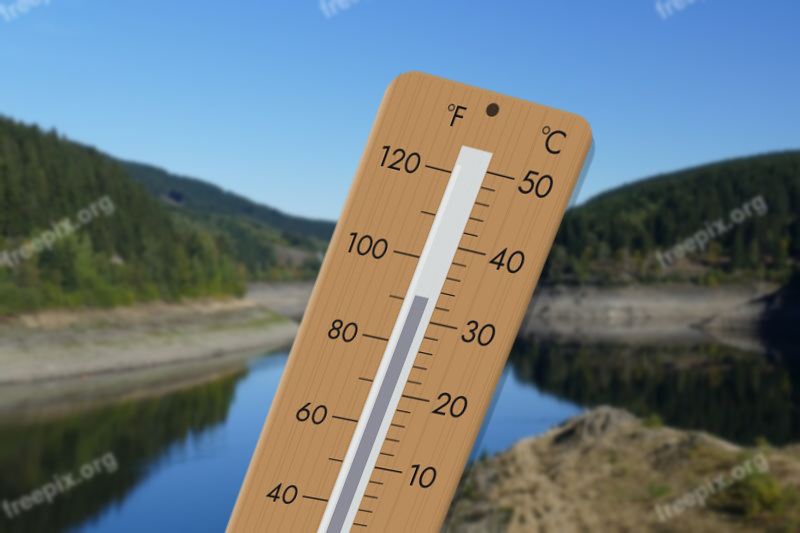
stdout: 33
